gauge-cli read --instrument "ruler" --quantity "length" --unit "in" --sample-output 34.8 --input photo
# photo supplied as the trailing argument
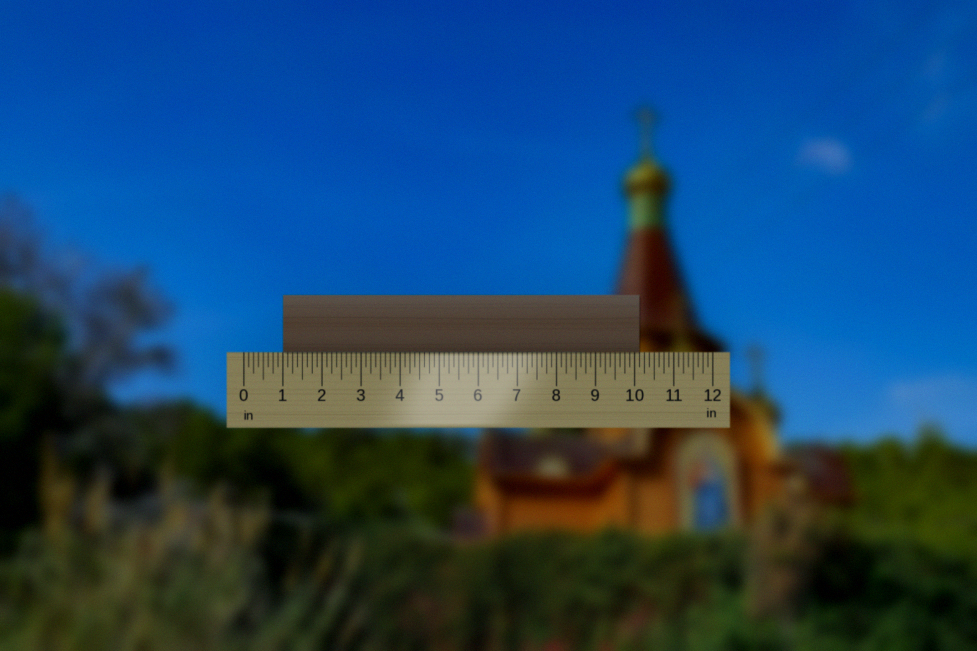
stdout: 9.125
